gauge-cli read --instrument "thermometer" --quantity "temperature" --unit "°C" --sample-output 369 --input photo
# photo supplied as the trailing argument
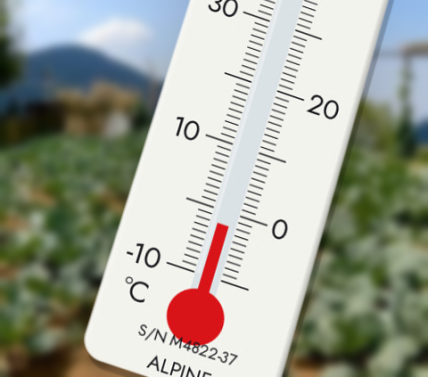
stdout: -2
